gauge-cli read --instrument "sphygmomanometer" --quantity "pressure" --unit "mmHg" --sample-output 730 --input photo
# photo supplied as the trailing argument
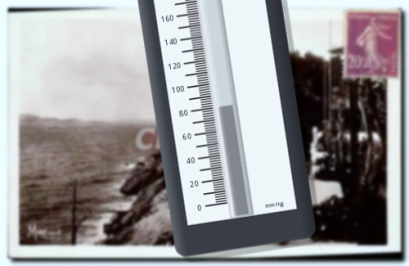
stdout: 80
